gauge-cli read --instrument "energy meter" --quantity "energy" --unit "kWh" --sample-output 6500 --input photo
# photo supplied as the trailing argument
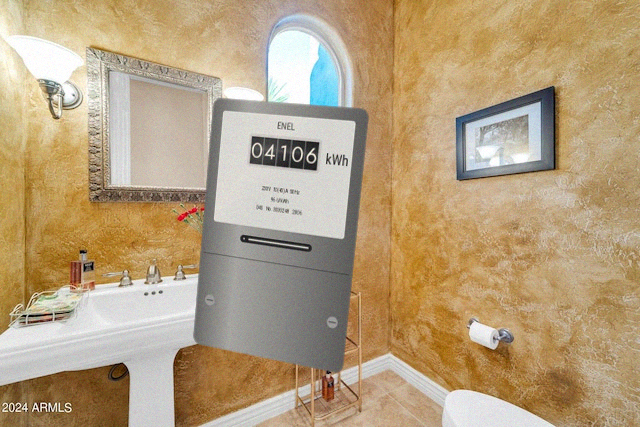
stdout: 4106
